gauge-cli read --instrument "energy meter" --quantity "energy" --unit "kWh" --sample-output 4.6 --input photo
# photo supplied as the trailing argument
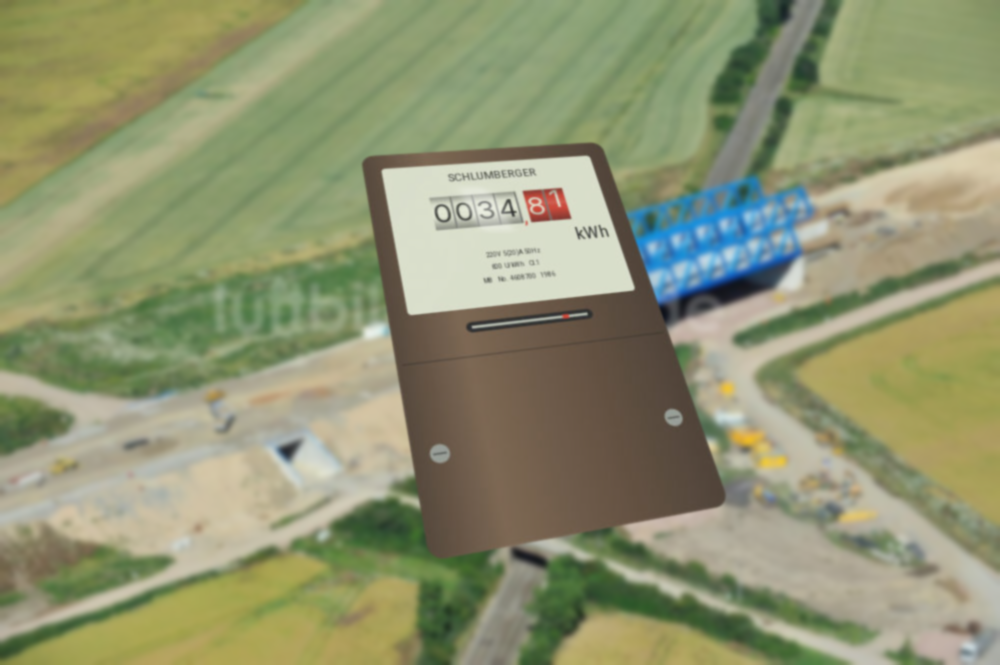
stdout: 34.81
